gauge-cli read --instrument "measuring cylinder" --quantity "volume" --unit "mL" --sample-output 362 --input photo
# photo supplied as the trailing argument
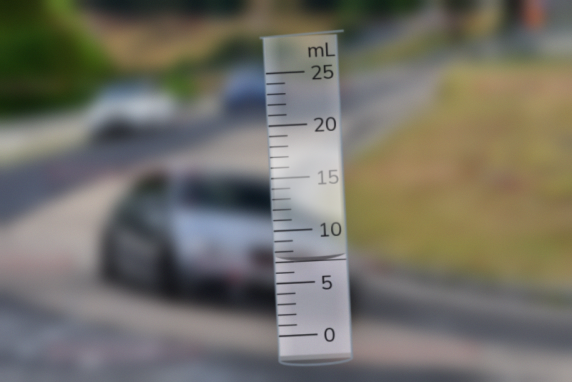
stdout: 7
